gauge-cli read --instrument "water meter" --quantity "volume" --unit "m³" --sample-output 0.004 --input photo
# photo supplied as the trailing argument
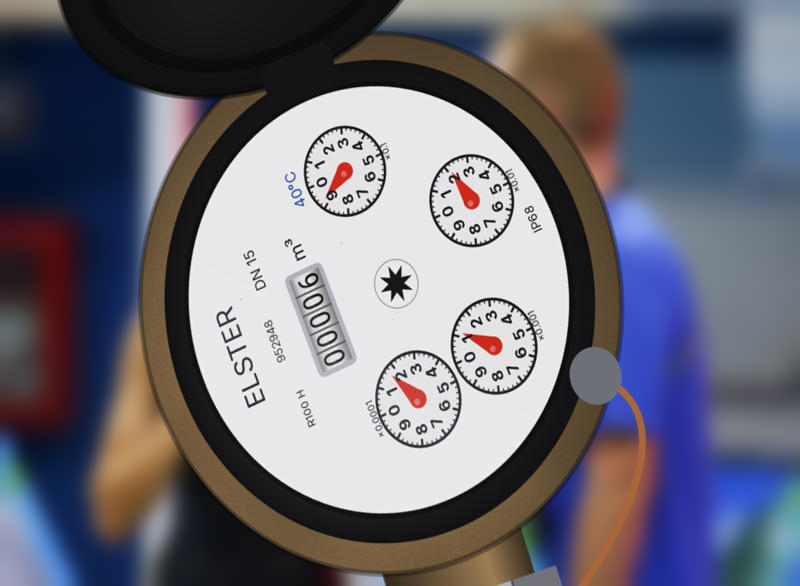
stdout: 5.9211
